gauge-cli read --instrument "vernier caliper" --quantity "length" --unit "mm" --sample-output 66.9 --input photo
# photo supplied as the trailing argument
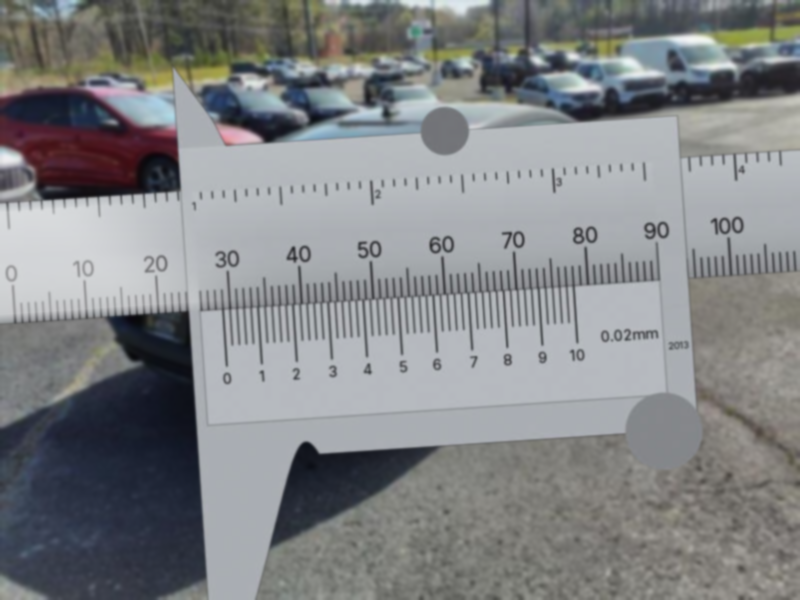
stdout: 29.0
